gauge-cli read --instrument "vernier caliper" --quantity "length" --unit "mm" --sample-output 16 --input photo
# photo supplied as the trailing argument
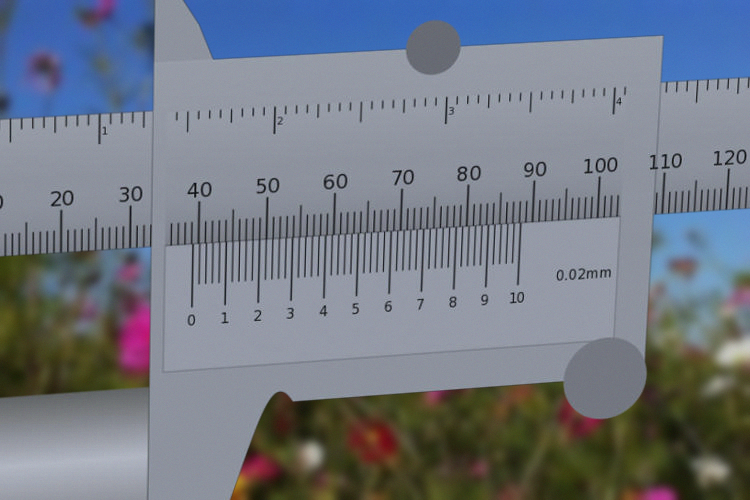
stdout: 39.2
